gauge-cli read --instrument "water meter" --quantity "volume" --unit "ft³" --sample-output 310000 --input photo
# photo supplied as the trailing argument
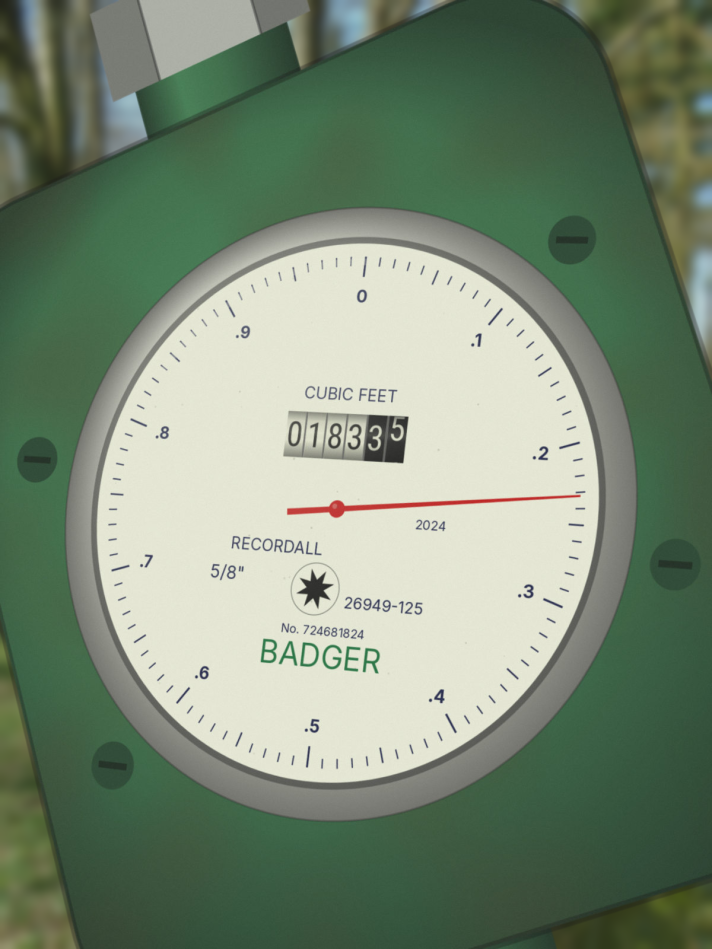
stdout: 18335.23
